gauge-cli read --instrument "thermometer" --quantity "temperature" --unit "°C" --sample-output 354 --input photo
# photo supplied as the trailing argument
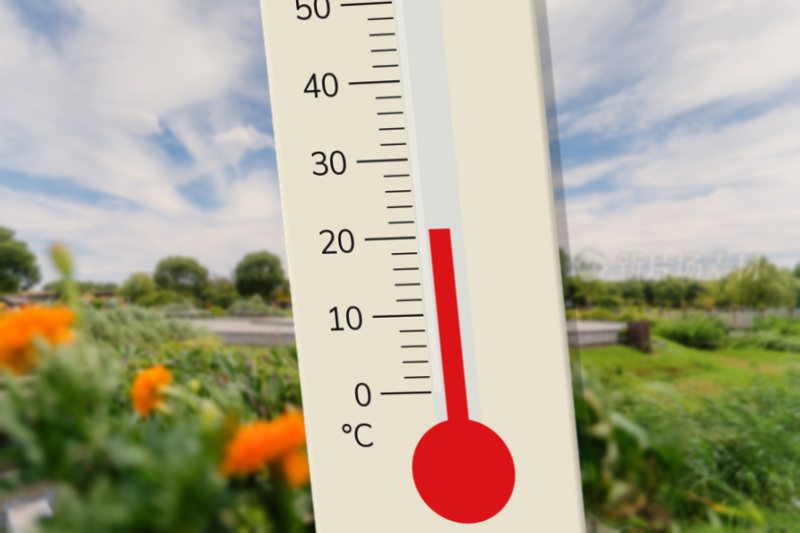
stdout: 21
